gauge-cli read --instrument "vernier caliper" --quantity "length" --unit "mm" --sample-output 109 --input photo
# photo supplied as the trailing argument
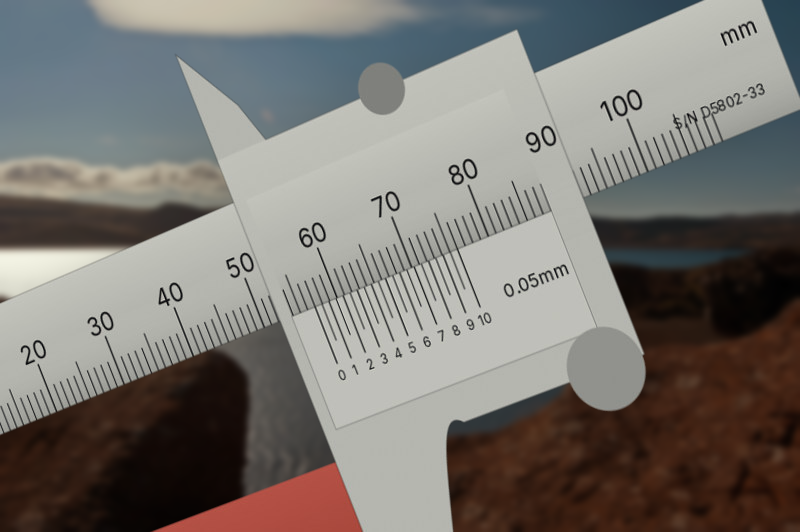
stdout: 57.0
